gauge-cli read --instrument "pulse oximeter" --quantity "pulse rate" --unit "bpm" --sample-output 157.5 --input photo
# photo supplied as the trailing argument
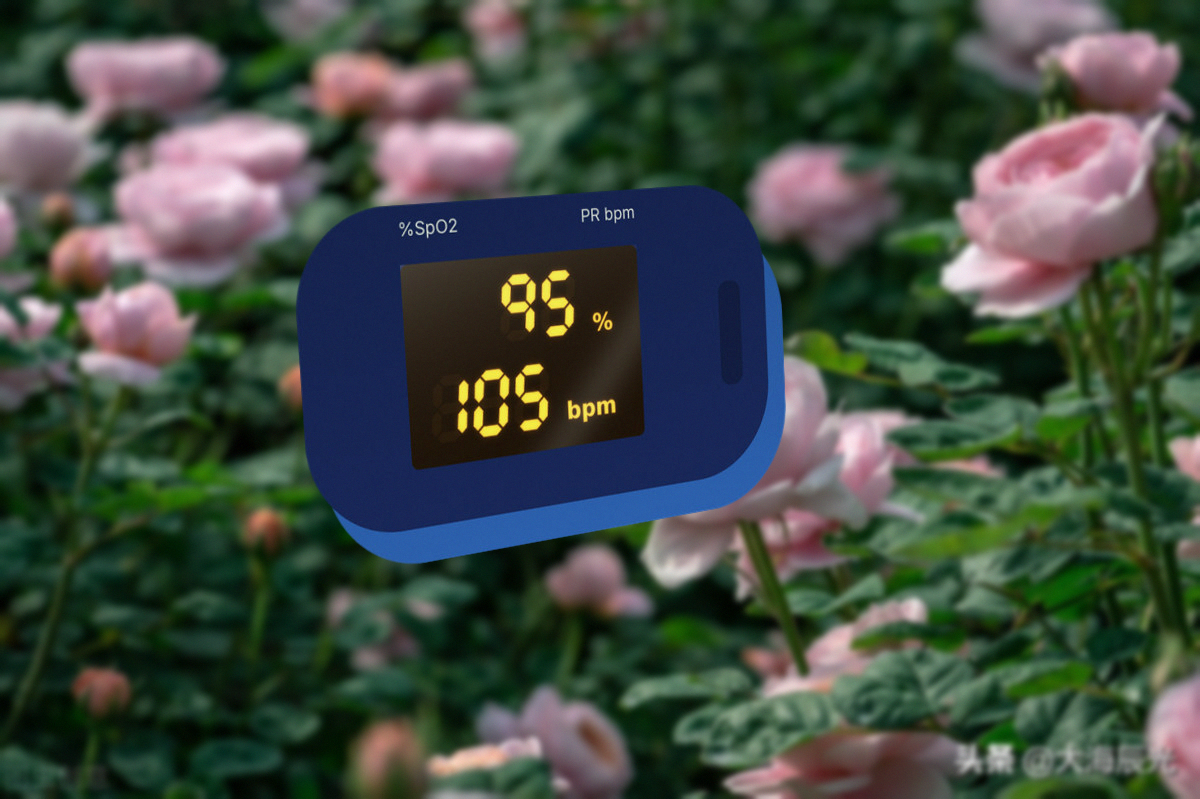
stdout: 105
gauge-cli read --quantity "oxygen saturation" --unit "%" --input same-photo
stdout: 95
